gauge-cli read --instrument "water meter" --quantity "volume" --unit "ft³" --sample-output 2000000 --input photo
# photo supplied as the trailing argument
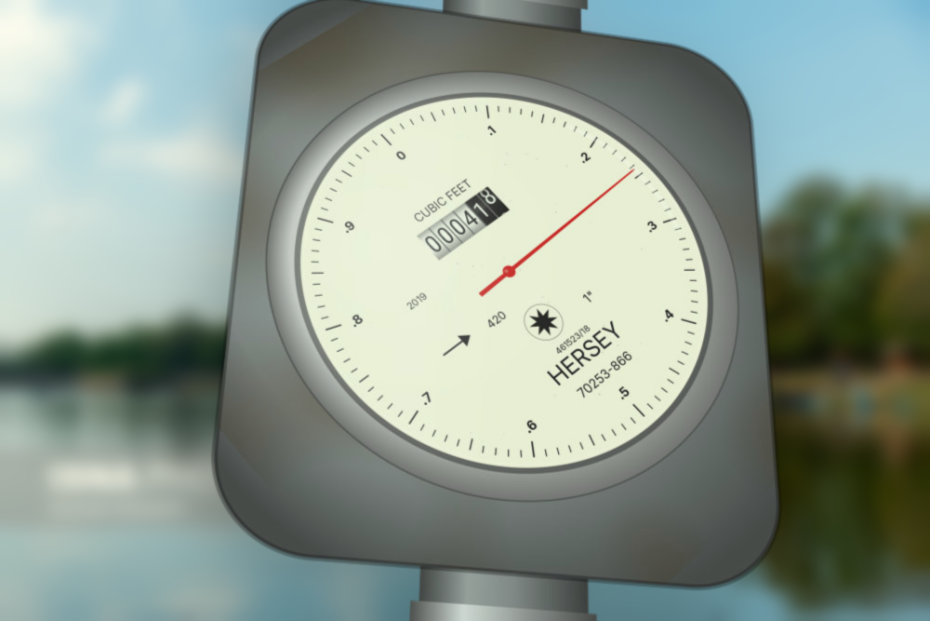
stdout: 418.24
